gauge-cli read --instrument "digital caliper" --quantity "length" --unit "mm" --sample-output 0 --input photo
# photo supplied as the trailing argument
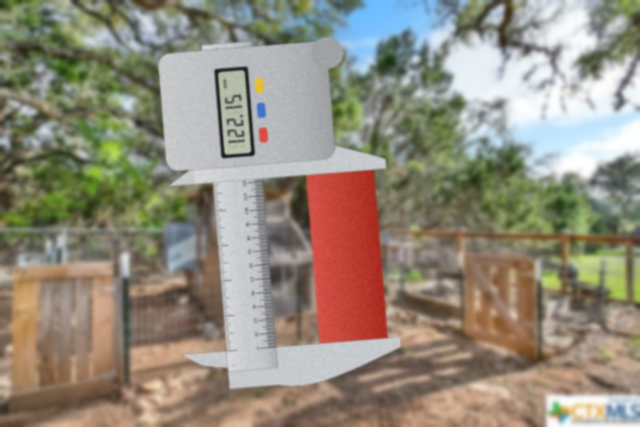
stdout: 122.15
